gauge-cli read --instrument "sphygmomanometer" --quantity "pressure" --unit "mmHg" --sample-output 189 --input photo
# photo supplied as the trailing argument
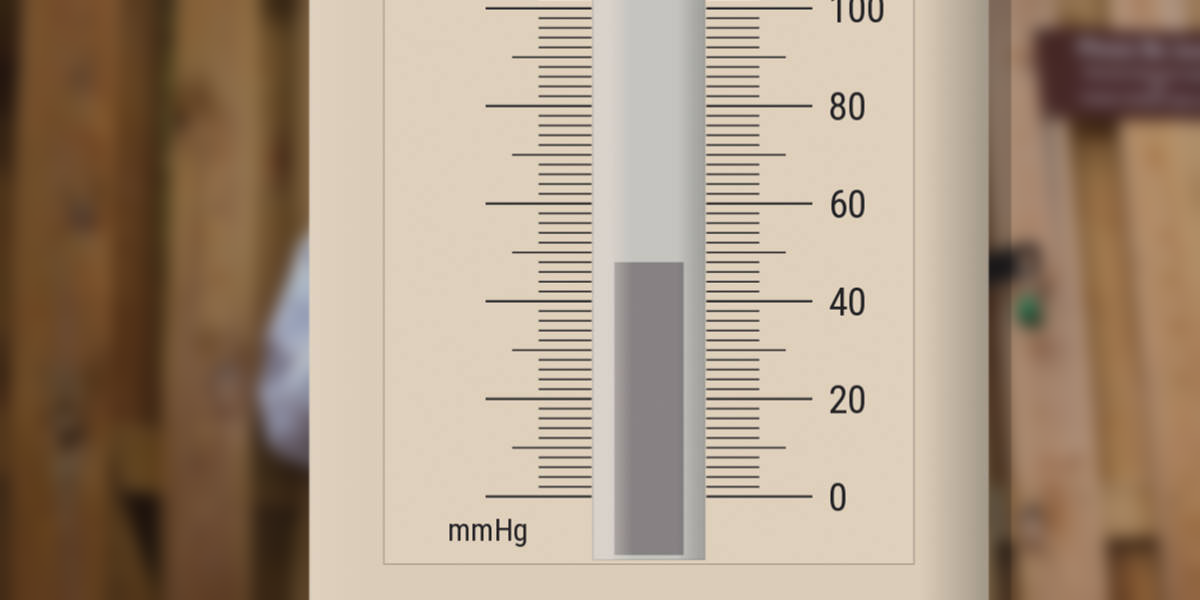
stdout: 48
